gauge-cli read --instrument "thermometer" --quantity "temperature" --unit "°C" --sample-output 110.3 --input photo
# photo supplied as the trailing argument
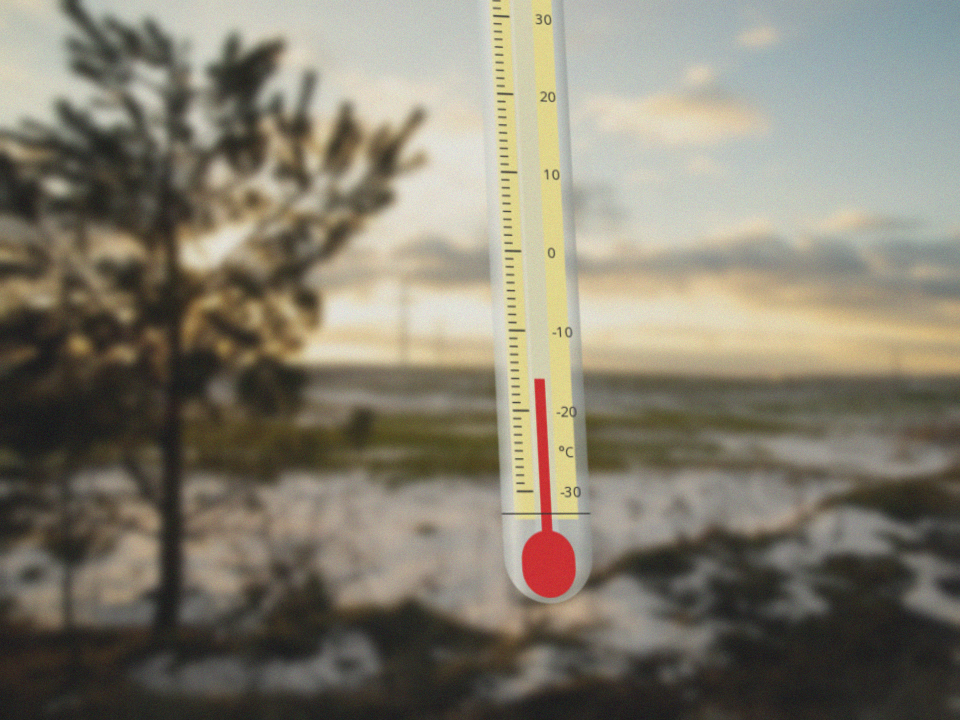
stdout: -16
